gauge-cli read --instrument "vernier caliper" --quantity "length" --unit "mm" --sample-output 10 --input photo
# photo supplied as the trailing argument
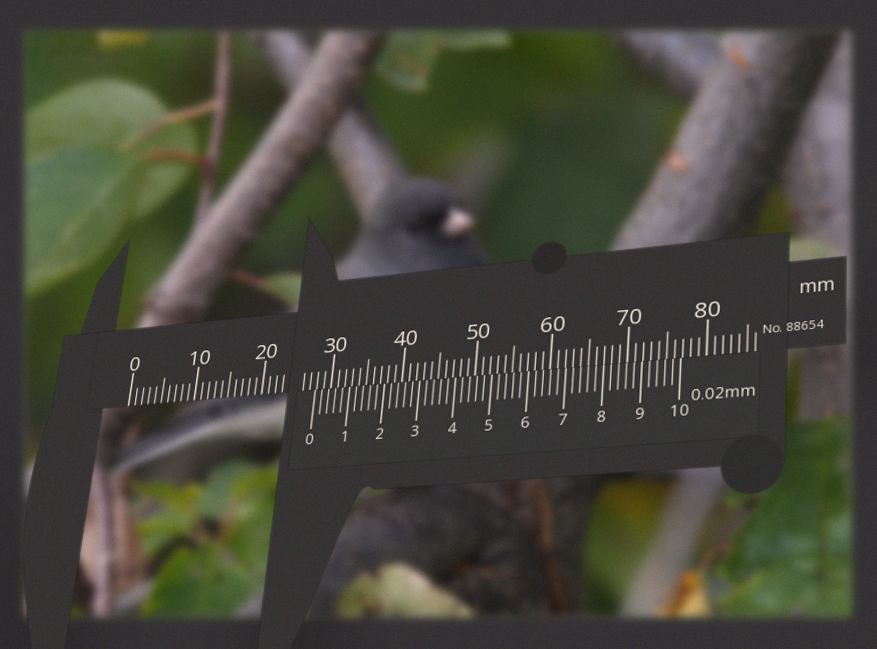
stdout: 27.8
